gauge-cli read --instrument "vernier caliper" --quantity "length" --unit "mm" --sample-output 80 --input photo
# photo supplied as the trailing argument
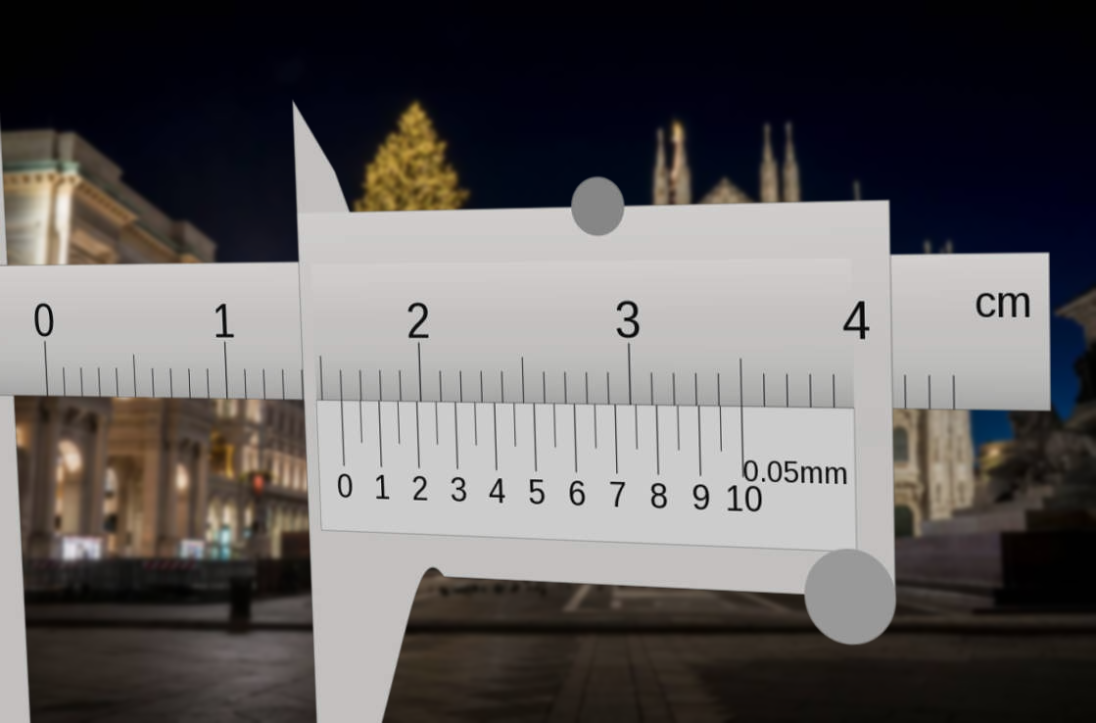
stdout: 16.0
